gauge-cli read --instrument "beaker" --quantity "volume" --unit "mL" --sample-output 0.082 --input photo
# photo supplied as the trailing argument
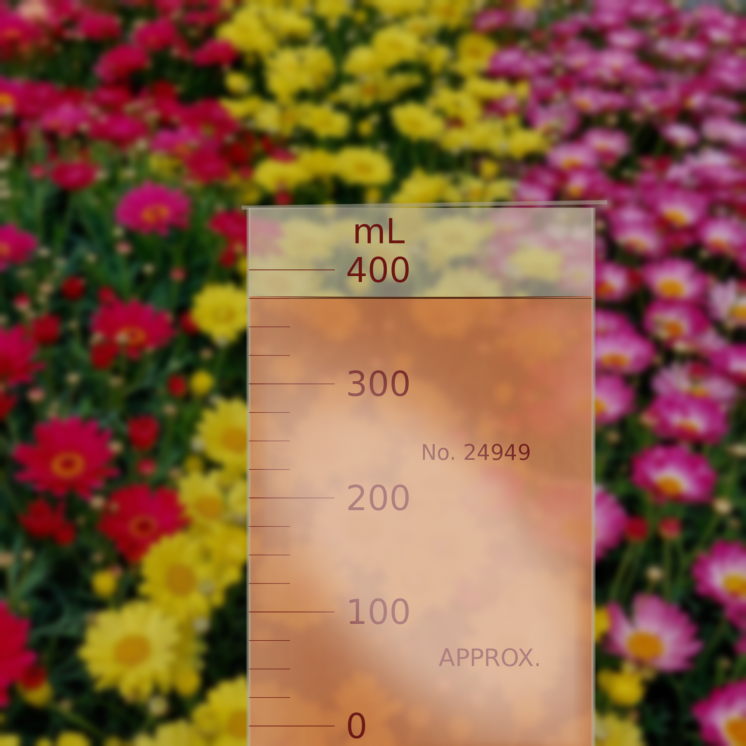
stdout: 375
